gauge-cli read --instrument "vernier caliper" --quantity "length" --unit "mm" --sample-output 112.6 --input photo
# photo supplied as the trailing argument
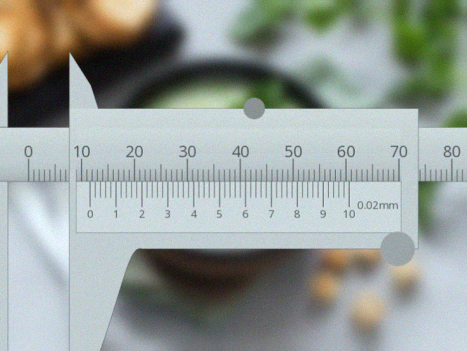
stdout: 11.6
